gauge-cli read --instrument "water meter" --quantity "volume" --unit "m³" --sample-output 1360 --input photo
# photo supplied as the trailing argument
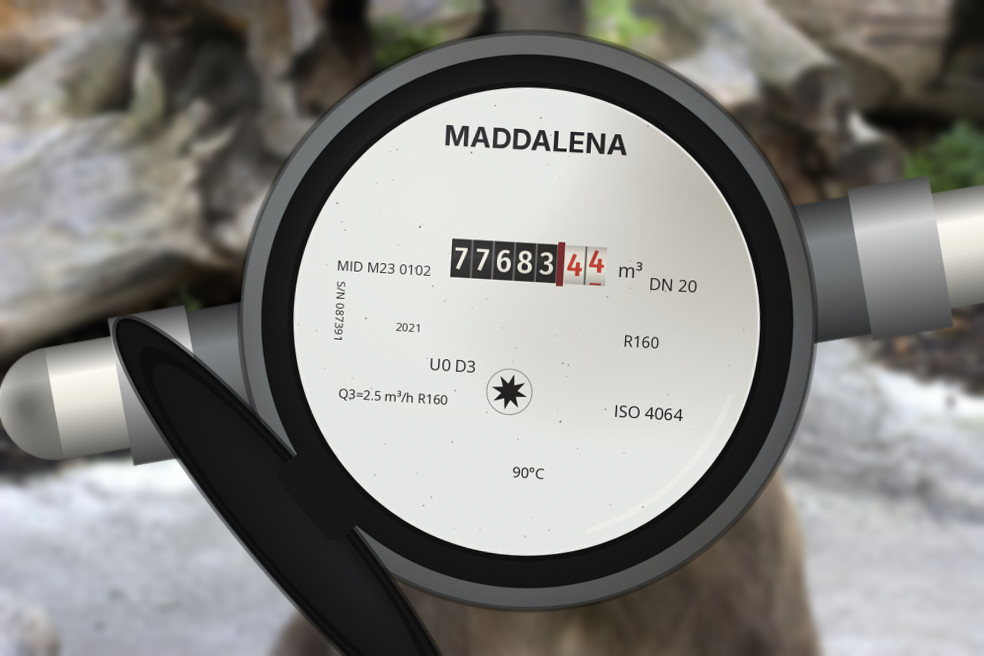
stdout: 77683.44
